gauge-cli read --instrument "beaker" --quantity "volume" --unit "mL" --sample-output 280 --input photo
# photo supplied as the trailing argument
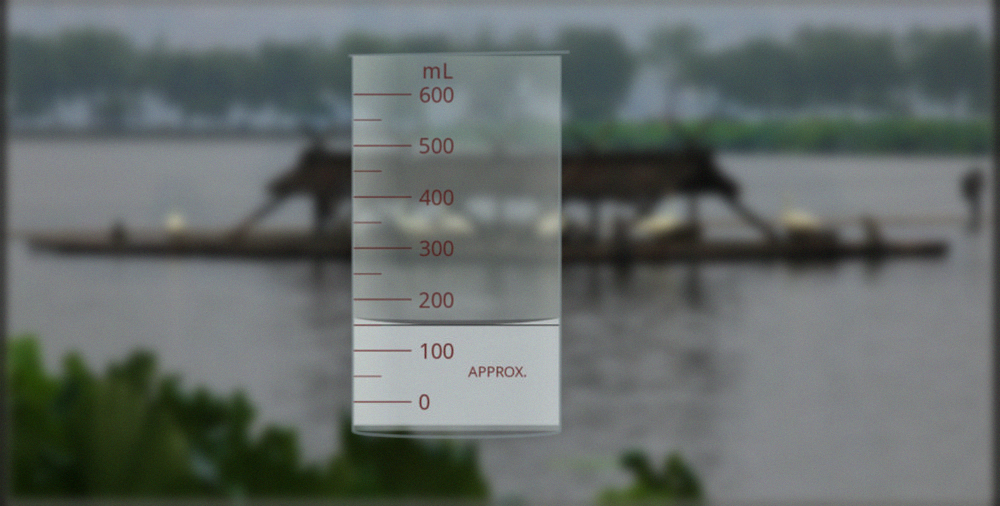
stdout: 150
